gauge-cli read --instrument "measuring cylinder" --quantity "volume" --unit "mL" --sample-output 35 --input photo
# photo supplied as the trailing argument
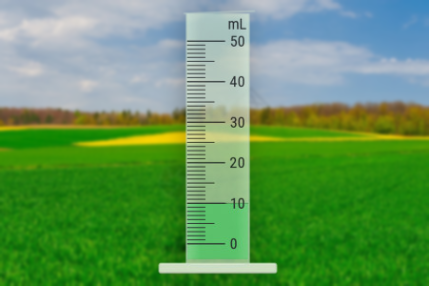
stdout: 10
